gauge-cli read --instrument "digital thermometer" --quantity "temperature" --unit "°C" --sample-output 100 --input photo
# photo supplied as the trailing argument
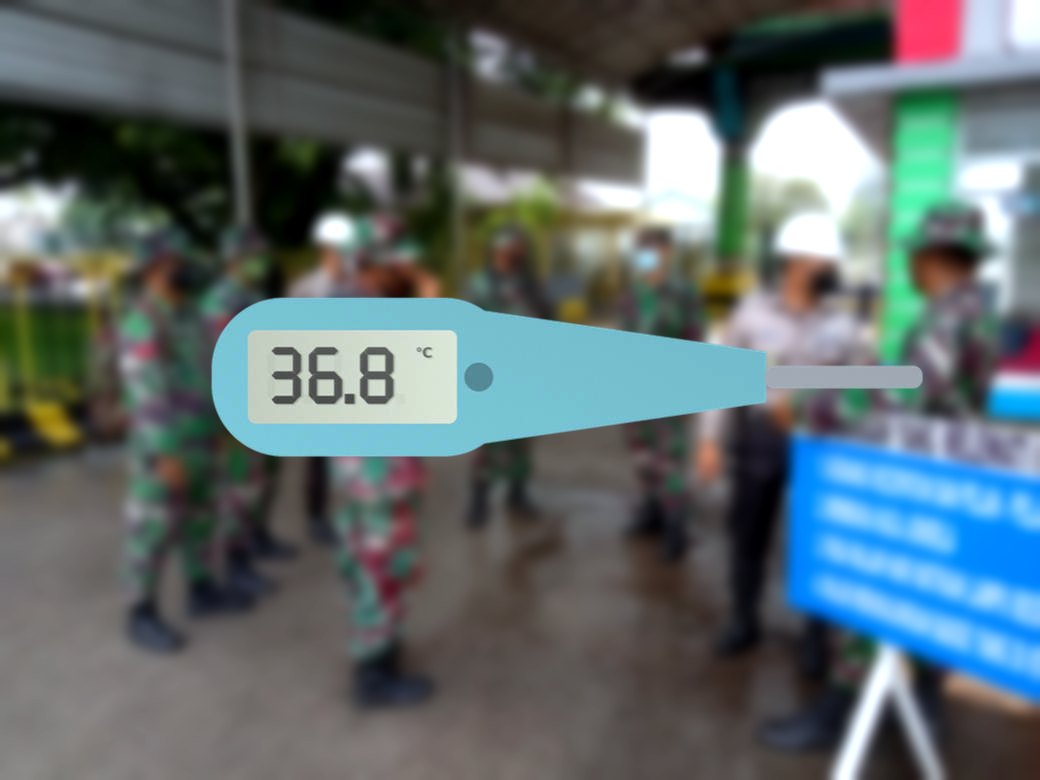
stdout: 36.8
